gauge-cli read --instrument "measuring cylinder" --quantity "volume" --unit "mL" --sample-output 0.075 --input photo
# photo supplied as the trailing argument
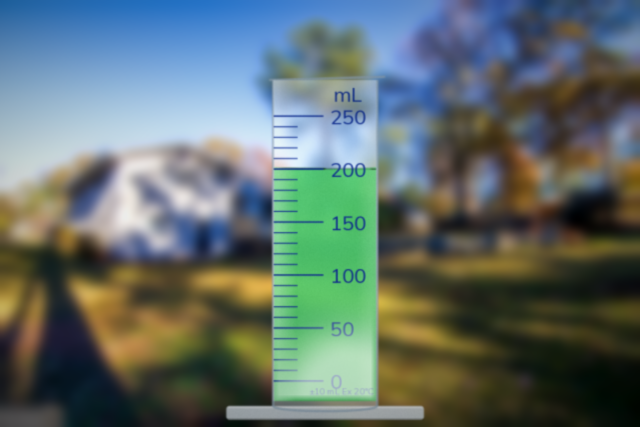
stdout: 200
